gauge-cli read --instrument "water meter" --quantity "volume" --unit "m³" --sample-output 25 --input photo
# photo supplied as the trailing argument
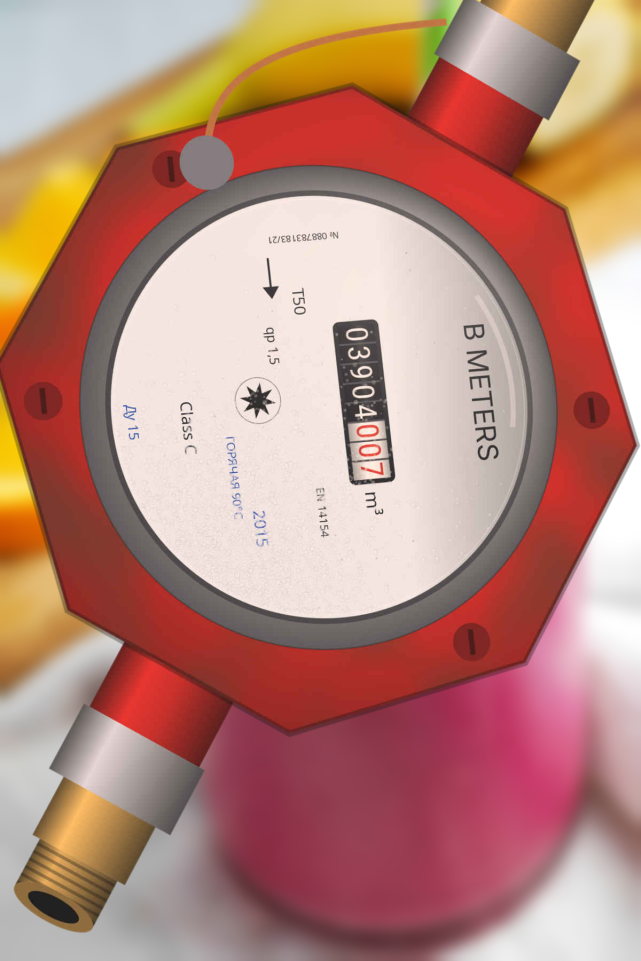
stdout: 3904.007
